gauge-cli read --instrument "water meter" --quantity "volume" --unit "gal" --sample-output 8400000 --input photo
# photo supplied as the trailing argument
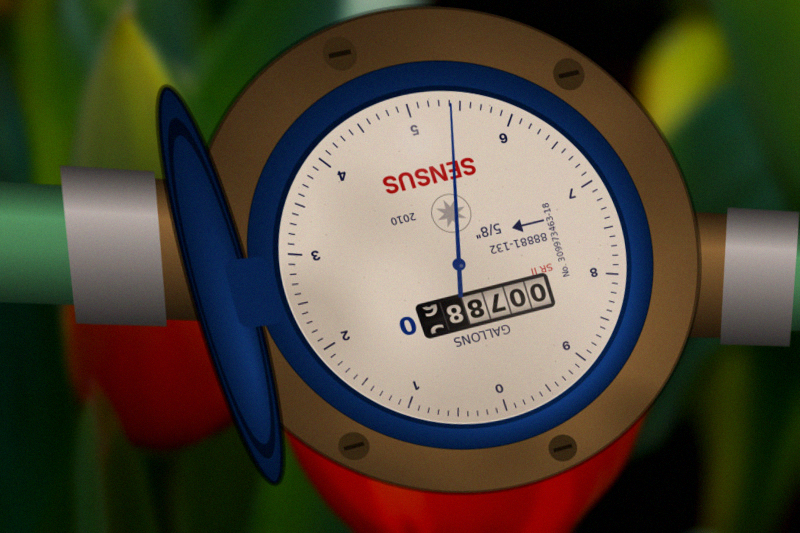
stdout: 78855.4
